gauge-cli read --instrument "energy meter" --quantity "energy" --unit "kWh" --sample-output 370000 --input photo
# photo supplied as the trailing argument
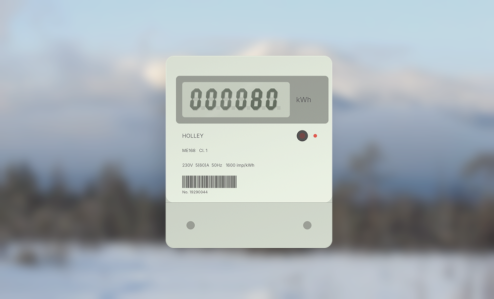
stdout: 80
